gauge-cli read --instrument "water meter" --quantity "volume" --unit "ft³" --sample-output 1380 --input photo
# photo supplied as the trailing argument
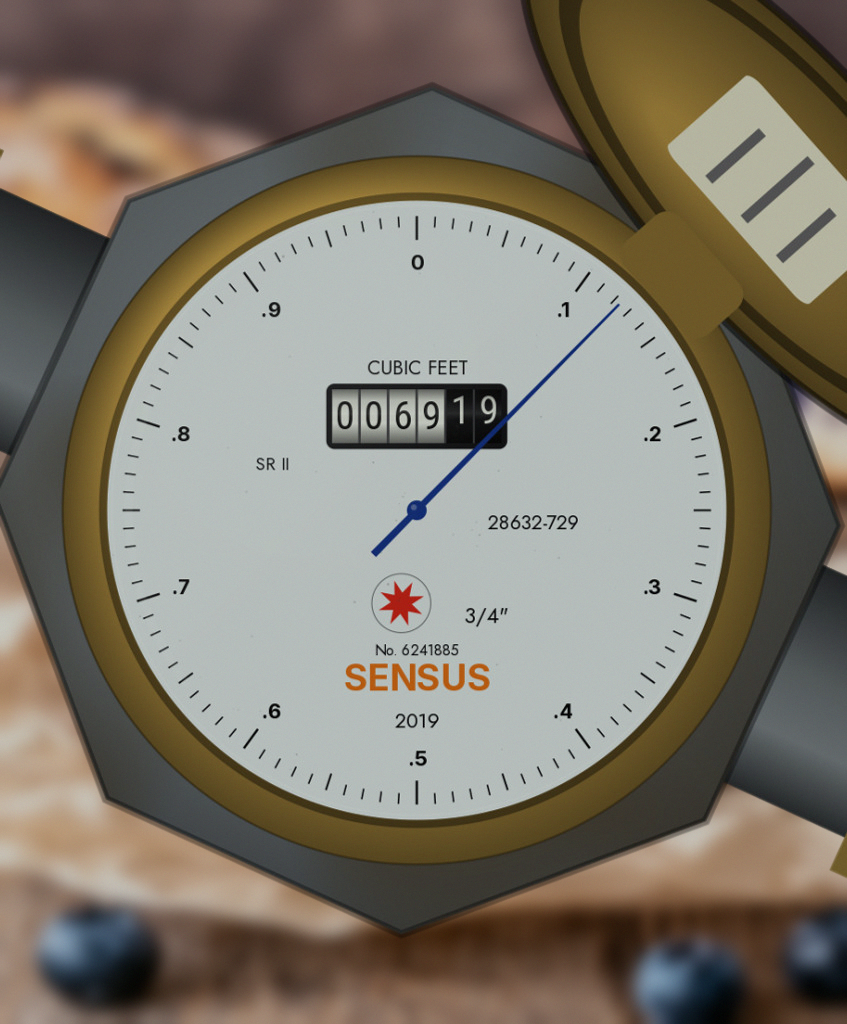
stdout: 6919.12
